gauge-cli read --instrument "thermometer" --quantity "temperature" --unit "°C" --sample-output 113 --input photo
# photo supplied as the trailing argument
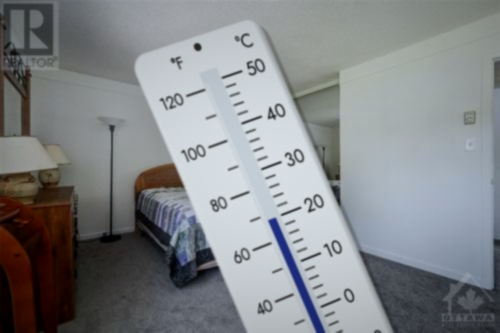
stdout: 20
